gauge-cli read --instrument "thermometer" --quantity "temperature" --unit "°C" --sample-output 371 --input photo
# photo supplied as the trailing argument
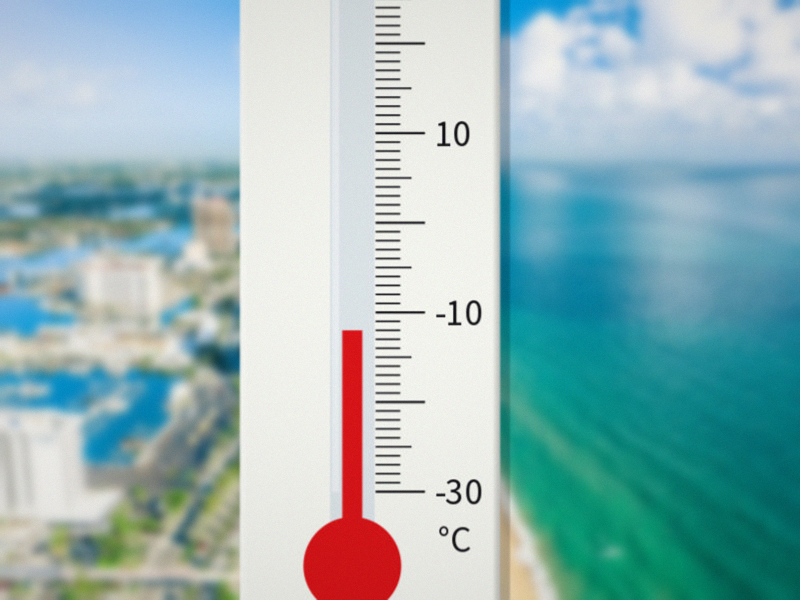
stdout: -12
